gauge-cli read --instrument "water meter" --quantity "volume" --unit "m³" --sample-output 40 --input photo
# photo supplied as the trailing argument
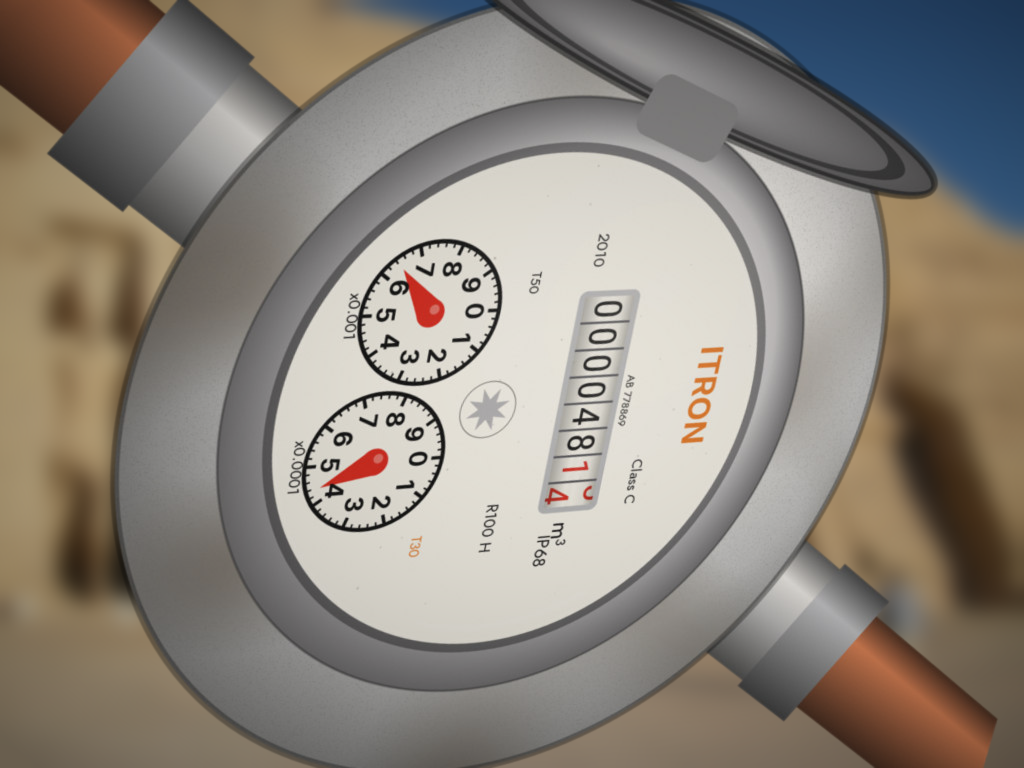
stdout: 48.1364
